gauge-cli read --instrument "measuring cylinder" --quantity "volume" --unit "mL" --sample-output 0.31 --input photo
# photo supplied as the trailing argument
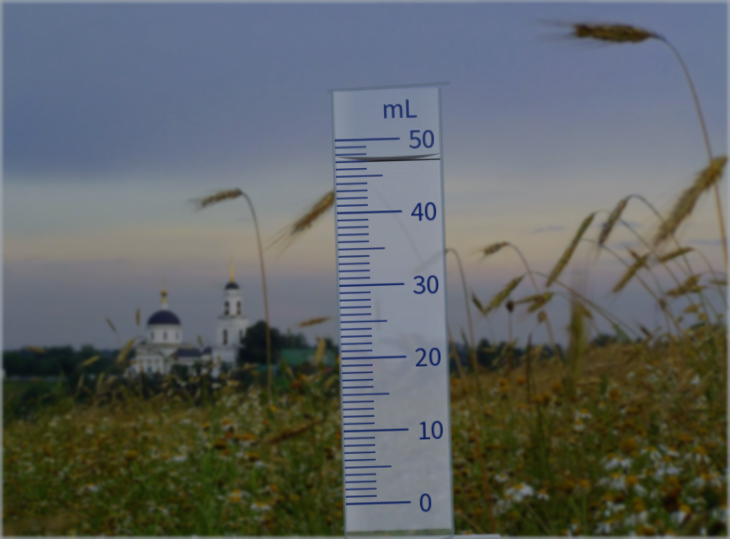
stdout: 47
